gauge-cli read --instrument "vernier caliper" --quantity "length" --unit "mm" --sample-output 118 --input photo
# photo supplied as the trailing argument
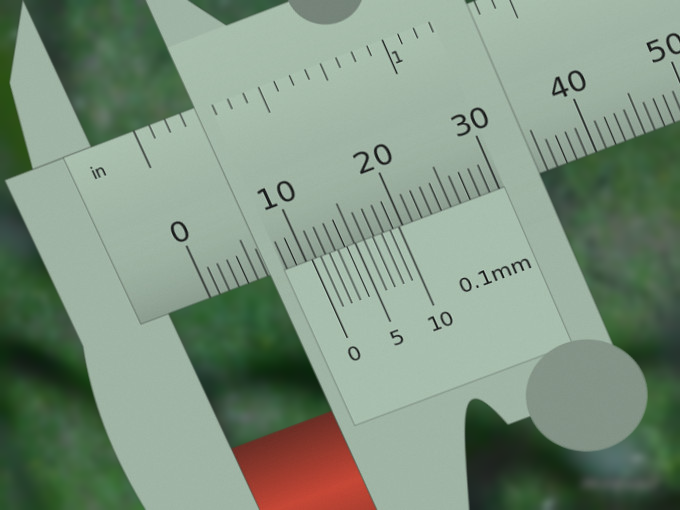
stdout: 10.6
